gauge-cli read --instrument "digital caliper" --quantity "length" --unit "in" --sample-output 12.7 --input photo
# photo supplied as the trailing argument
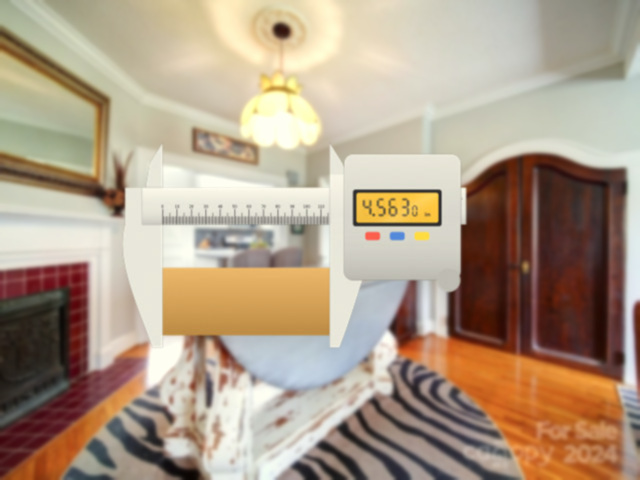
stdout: 4.5630
